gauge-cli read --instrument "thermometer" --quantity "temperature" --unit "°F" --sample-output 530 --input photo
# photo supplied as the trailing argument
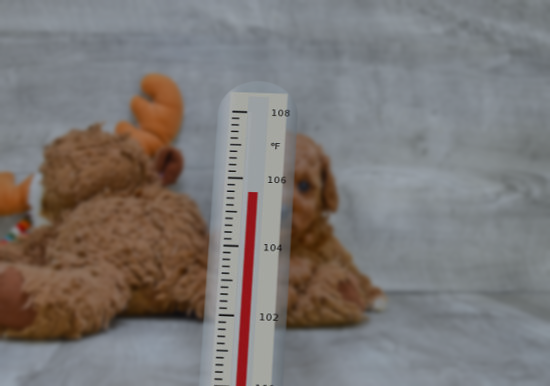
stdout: 105.6
